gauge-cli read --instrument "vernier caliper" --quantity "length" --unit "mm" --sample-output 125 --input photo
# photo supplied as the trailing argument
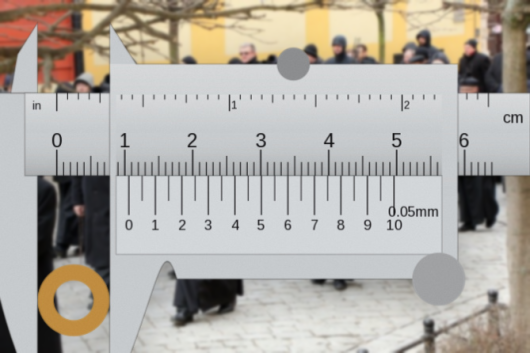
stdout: 10.6
